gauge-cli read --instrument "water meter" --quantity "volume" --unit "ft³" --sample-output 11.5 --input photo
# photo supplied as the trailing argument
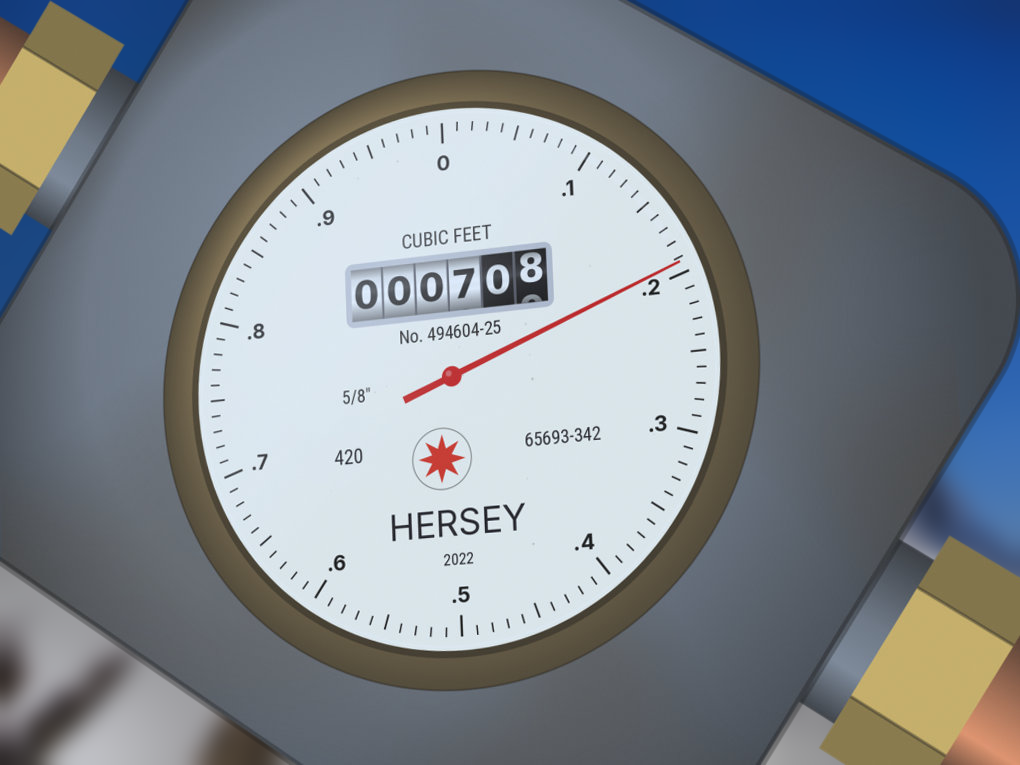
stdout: 708.19
